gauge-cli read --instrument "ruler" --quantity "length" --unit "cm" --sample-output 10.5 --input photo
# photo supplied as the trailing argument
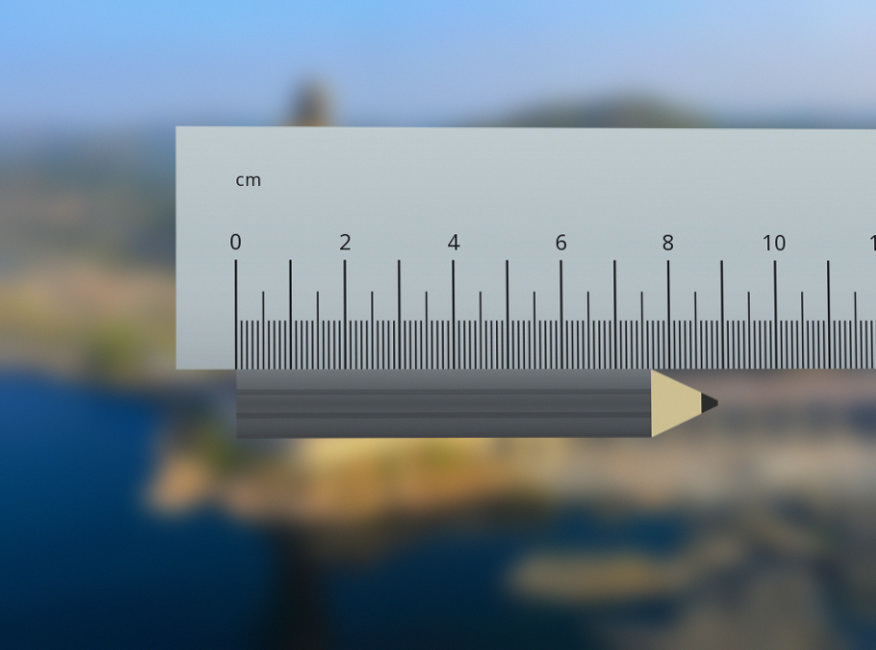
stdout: 8.9
